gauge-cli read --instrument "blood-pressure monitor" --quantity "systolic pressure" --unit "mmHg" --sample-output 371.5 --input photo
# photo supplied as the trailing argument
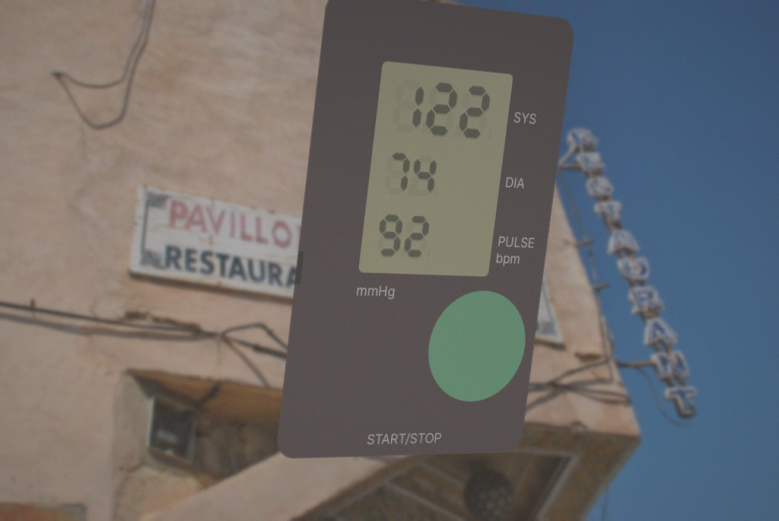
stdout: 122
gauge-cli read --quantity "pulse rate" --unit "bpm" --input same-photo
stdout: 92
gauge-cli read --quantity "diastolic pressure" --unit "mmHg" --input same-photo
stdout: 74
